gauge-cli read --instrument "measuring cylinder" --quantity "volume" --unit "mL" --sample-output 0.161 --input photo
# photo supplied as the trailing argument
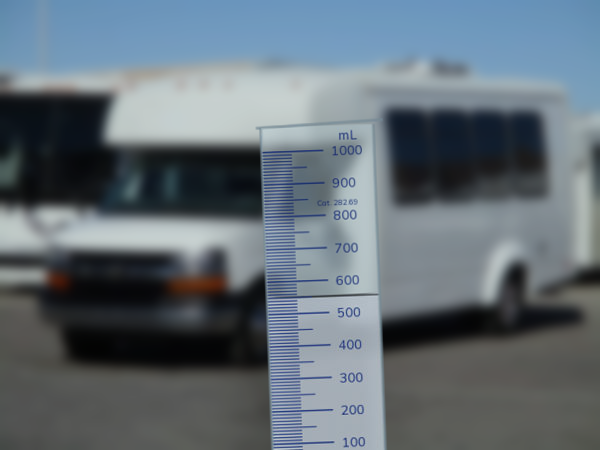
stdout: 550
